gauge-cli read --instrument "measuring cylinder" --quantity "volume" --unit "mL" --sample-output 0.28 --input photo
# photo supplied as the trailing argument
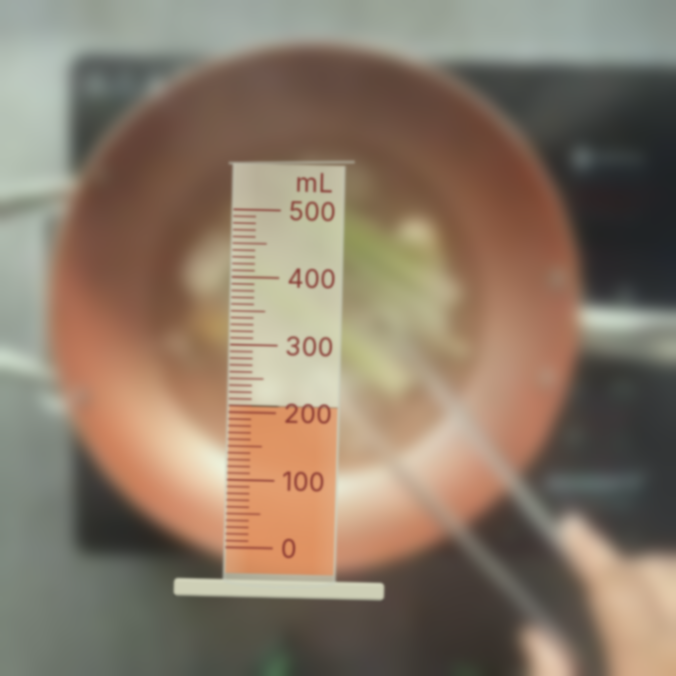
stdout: 210
